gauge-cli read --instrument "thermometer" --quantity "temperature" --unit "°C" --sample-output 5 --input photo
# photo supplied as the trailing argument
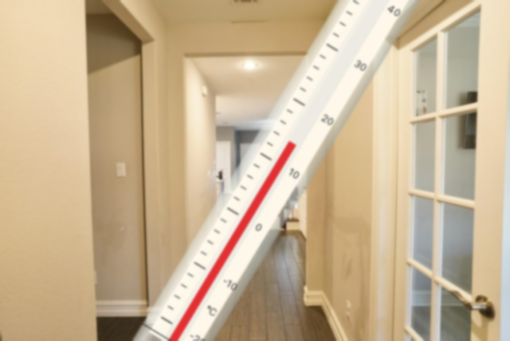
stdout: 14
